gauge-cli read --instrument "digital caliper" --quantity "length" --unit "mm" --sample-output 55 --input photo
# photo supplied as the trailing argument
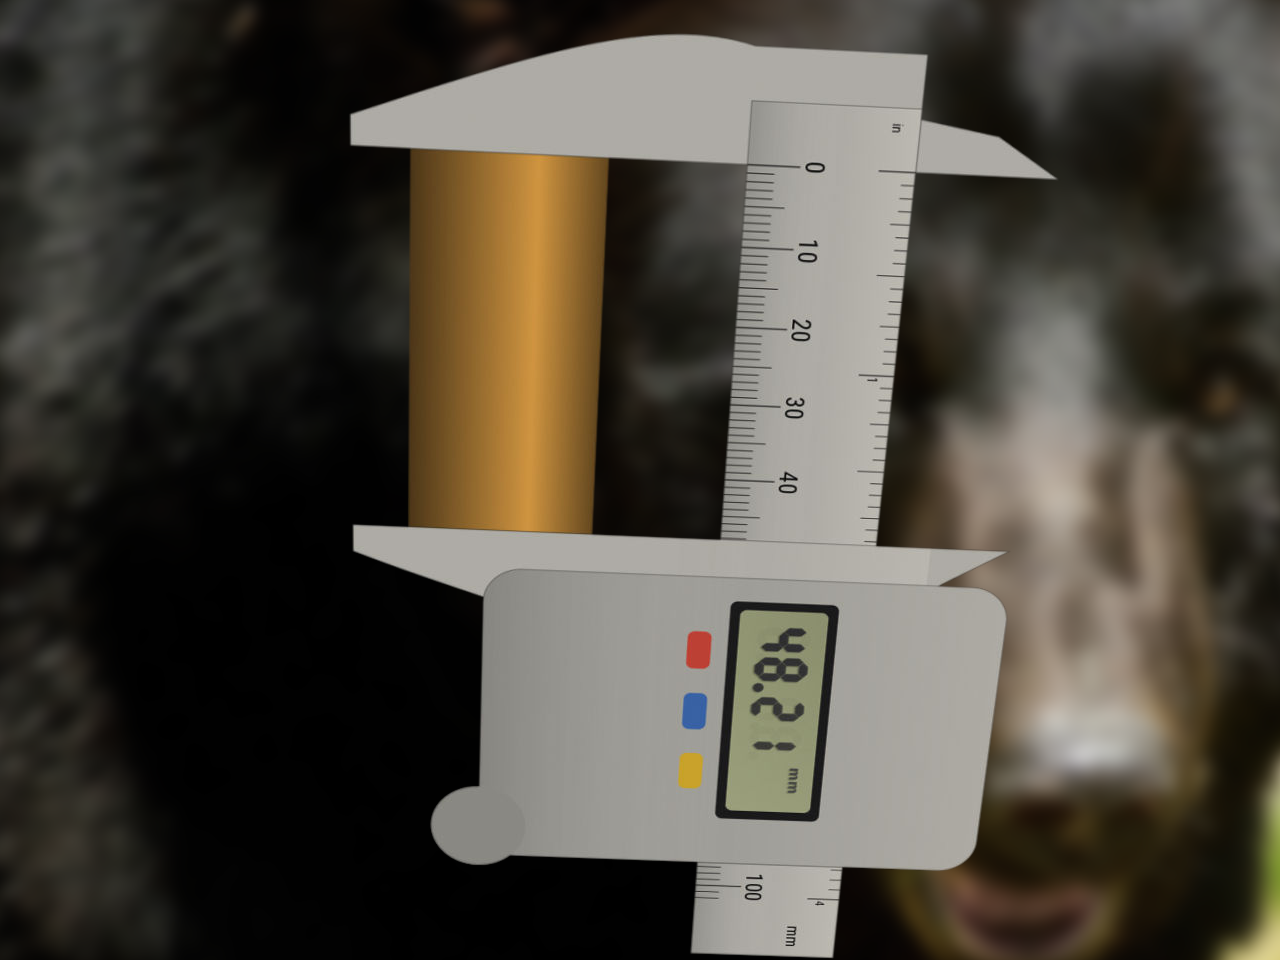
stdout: 48.21
